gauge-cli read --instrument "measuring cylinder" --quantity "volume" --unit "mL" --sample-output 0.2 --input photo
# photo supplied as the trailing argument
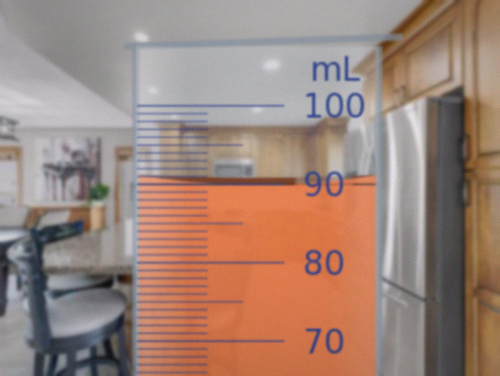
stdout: 90
